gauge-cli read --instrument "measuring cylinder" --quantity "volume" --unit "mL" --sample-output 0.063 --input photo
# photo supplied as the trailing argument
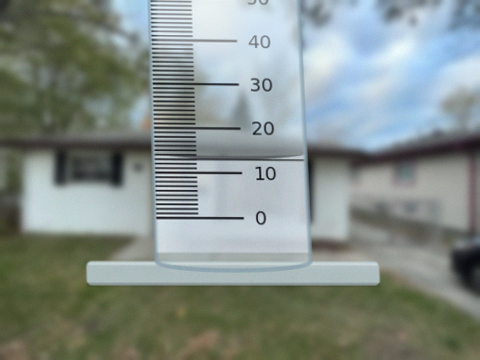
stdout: 13
